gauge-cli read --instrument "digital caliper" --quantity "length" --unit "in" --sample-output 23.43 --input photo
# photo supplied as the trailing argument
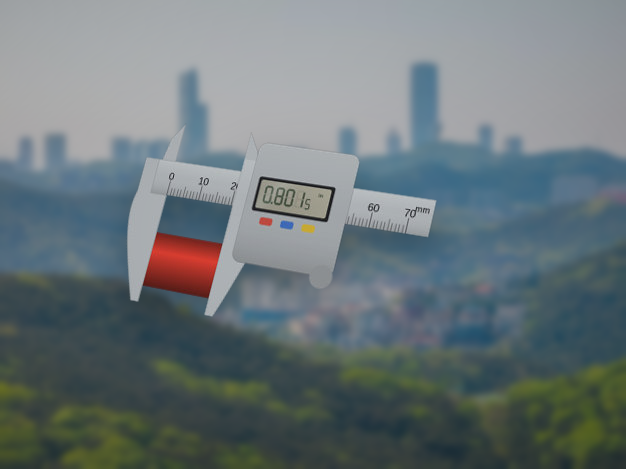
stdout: 0.8015
